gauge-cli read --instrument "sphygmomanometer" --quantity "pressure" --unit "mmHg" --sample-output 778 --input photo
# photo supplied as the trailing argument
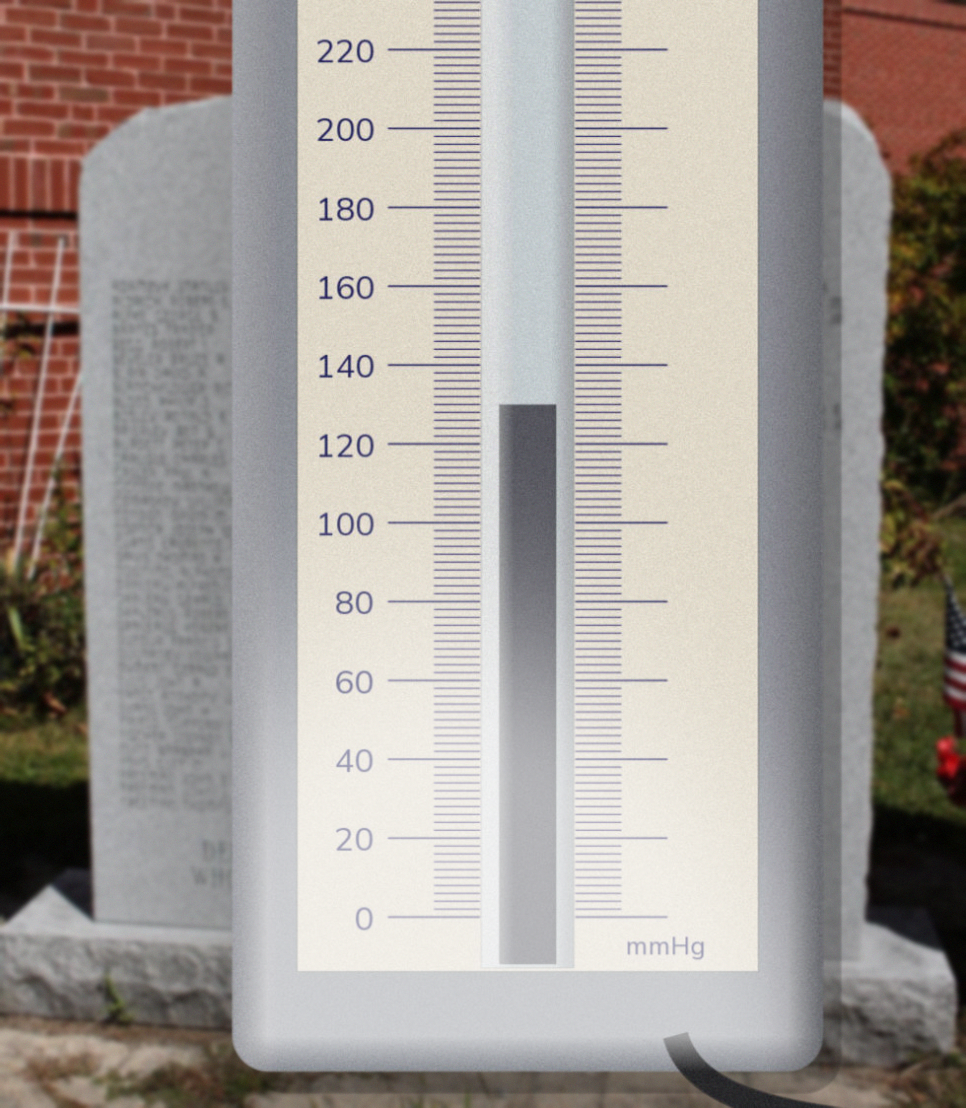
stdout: 130
